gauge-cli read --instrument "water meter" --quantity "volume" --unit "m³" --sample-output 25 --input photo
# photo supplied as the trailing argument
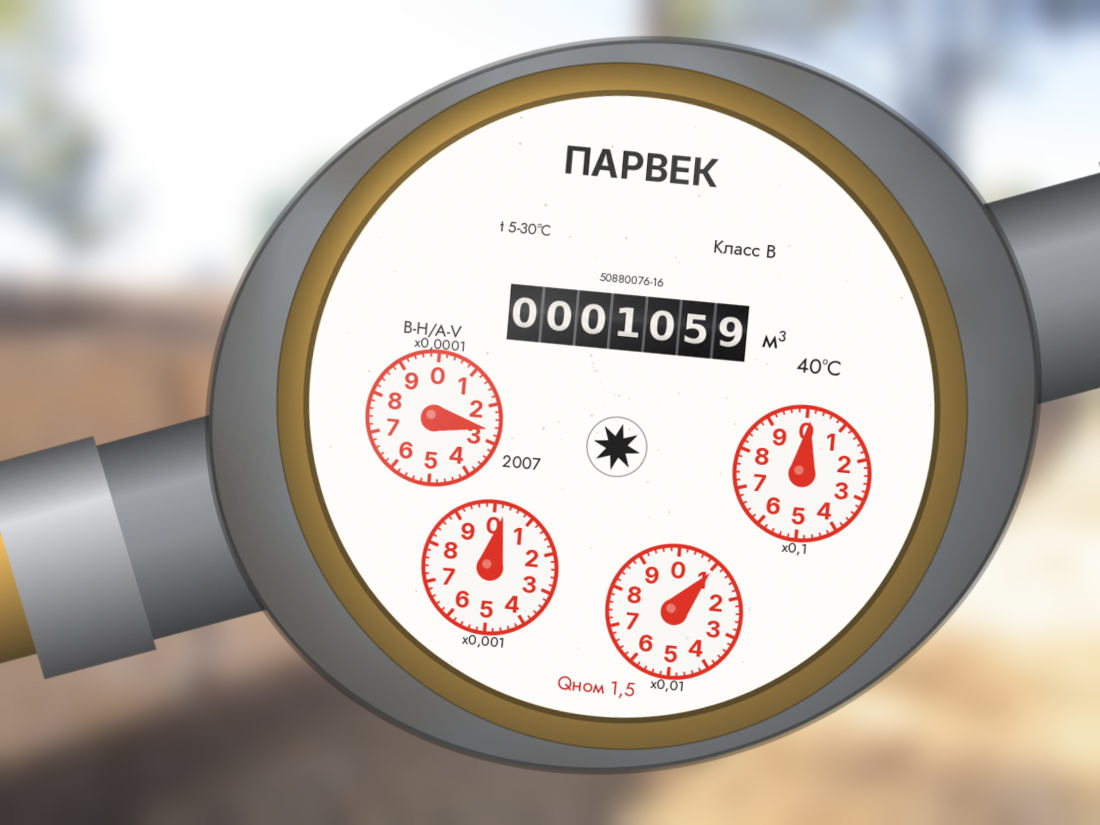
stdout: 1059.0102
